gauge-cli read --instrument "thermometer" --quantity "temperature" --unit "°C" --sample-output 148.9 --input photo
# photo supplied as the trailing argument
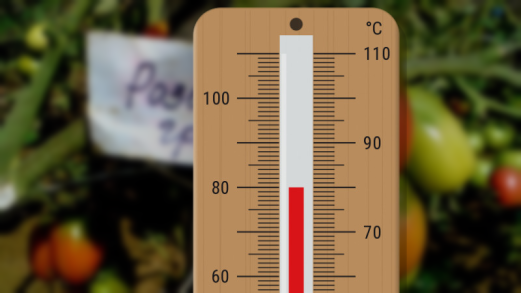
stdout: 80
